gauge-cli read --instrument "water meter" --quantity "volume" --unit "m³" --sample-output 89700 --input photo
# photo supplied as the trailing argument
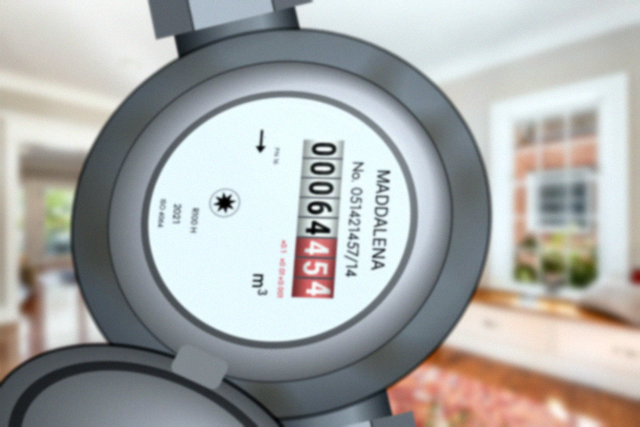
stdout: 64.454
